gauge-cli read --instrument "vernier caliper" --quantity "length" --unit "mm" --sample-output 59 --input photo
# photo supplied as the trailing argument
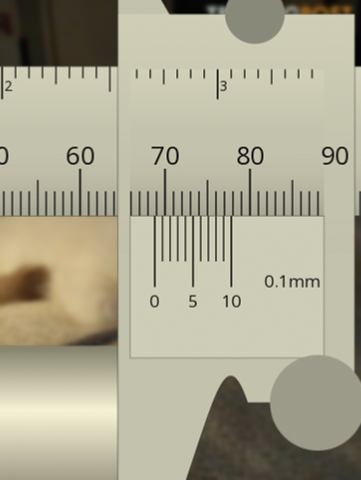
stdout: 68.8
